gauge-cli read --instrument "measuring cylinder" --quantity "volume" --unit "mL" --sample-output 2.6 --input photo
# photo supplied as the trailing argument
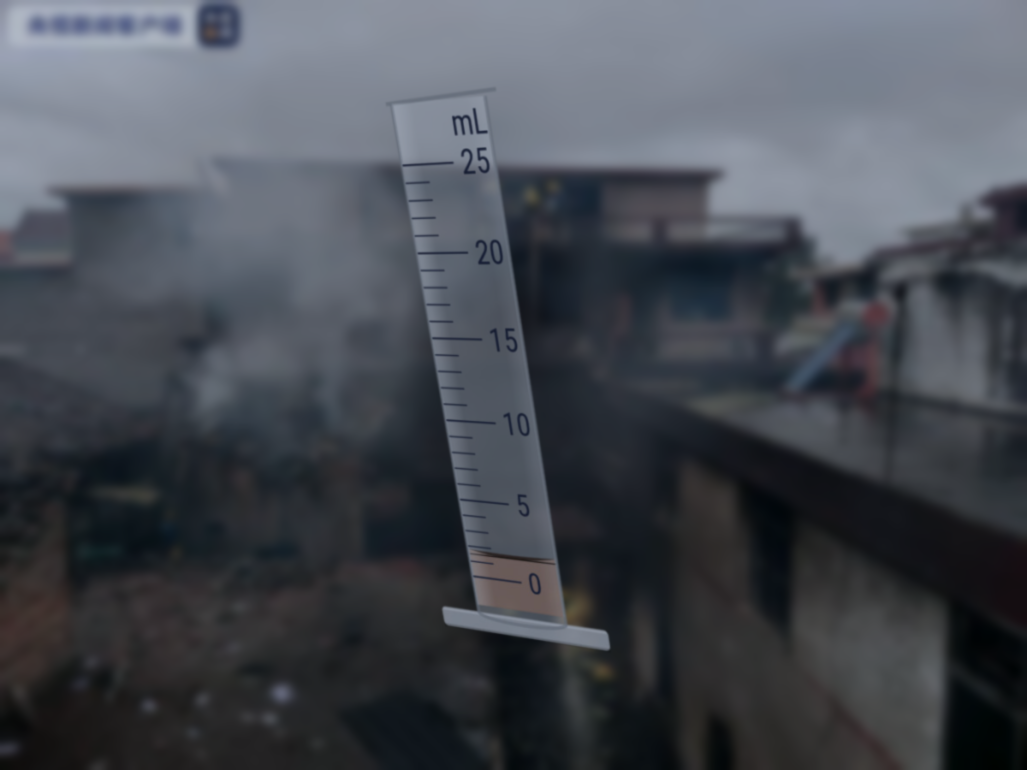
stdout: 1.5
